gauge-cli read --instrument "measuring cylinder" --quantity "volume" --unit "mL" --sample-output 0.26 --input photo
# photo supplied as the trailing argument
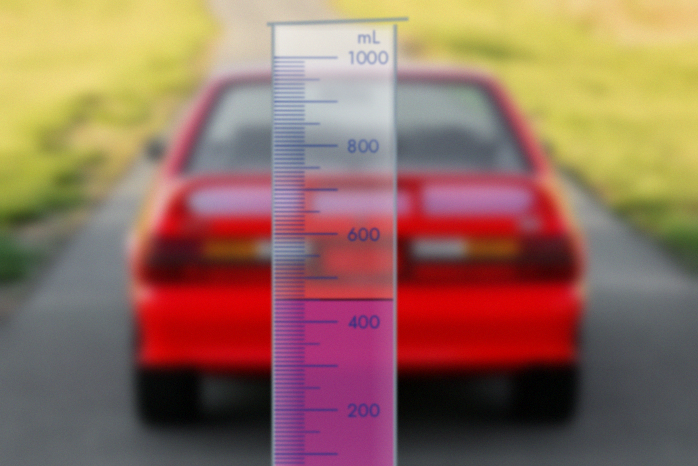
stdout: 450
